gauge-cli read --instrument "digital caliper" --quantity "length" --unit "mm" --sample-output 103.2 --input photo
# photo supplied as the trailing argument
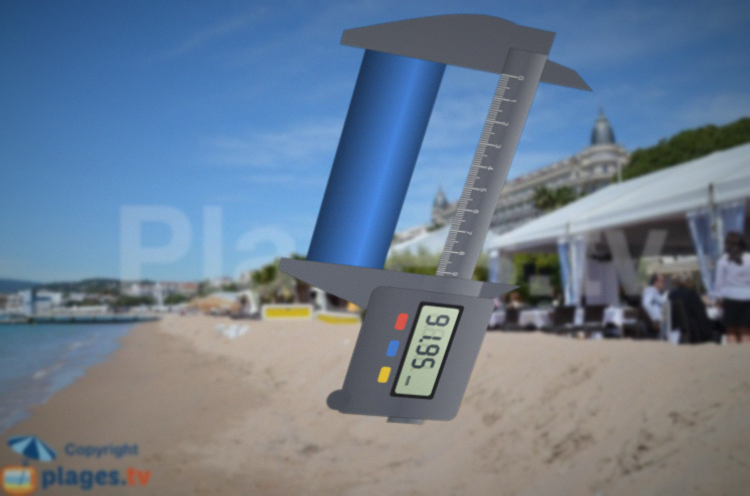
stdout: 91.95
